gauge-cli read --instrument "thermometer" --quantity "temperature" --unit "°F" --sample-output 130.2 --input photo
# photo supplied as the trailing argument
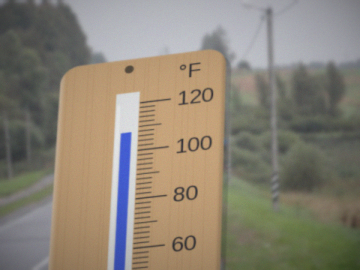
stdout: 108
